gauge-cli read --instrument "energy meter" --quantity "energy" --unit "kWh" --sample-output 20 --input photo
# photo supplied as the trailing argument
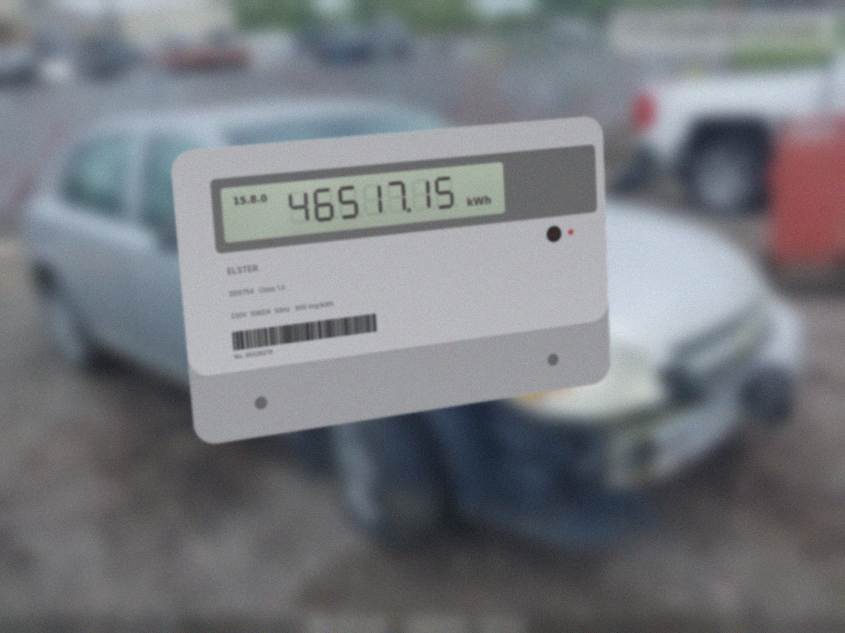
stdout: 46517.15
